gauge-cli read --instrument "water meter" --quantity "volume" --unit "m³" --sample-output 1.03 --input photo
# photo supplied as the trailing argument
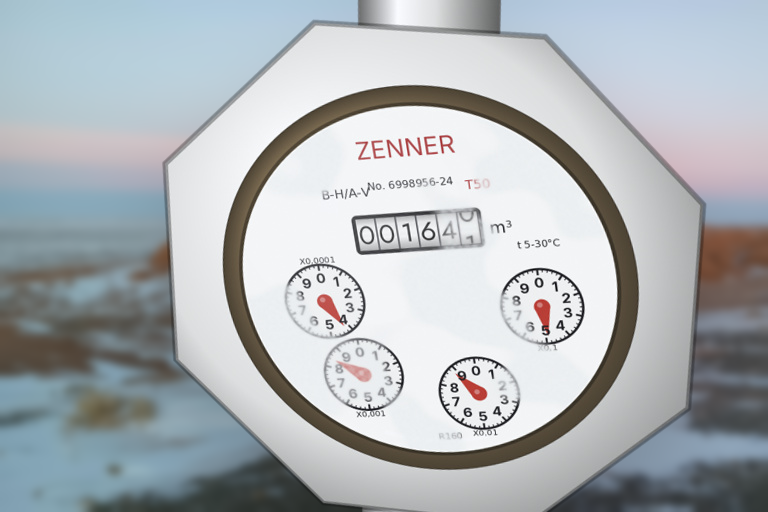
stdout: 1640.4884
